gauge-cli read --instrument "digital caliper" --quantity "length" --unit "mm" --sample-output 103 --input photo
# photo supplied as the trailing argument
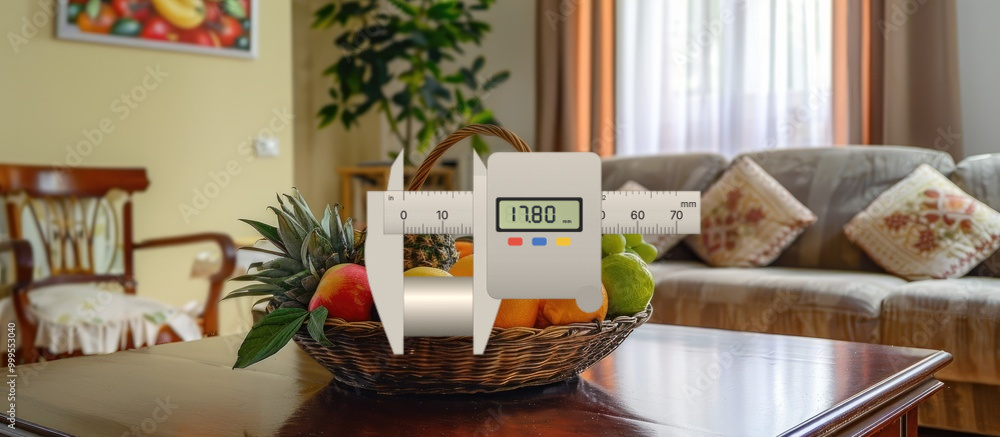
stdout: 17.80
